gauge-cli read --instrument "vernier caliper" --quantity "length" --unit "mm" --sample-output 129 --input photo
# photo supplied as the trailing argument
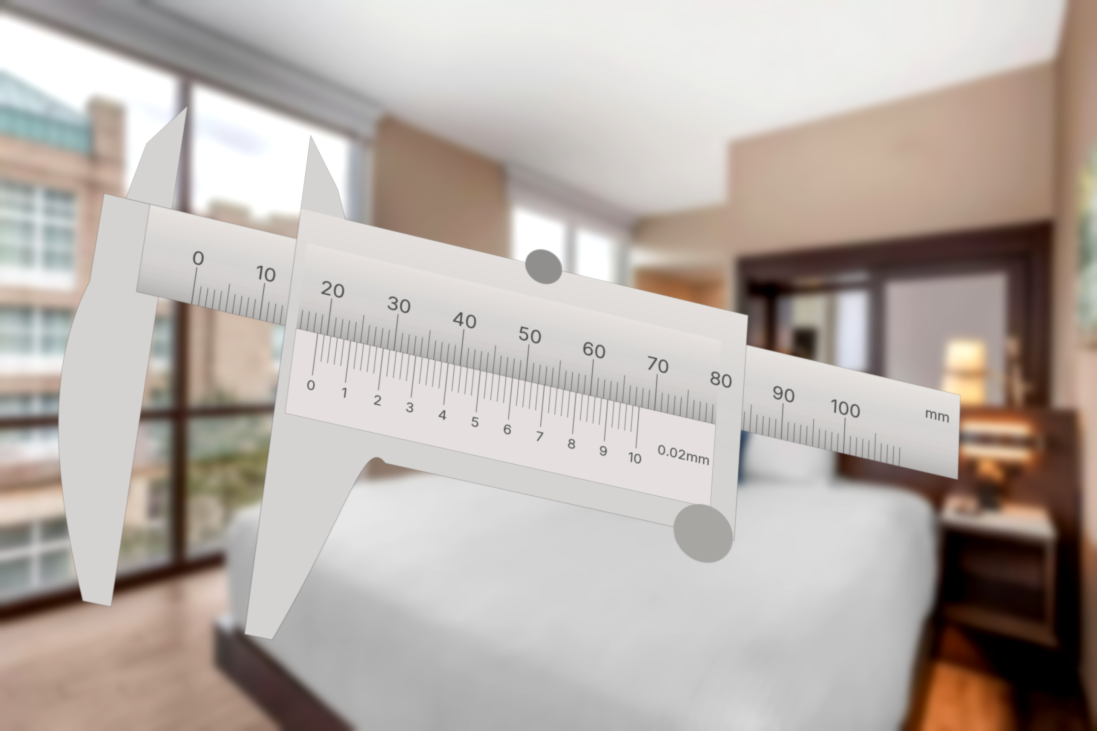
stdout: 18.6
